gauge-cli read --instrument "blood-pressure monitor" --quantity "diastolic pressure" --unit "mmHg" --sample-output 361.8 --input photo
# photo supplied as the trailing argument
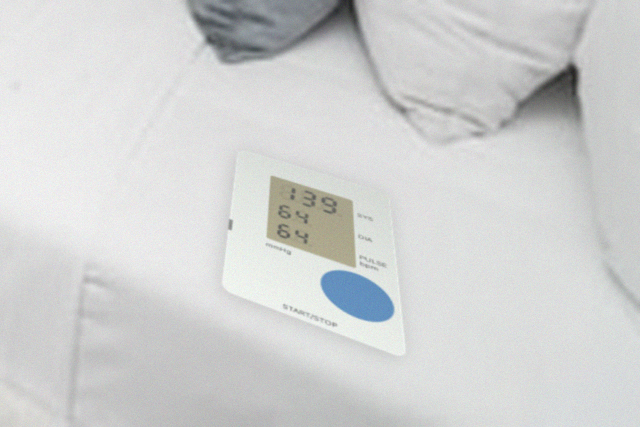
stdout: 64
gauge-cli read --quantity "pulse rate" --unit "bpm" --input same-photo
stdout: 64
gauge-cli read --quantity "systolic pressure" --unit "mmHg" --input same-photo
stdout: 139
